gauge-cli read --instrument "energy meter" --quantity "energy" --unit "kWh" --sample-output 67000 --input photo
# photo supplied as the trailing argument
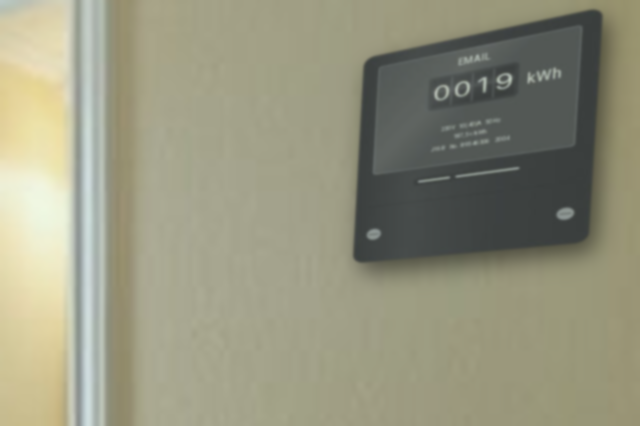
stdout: 19
